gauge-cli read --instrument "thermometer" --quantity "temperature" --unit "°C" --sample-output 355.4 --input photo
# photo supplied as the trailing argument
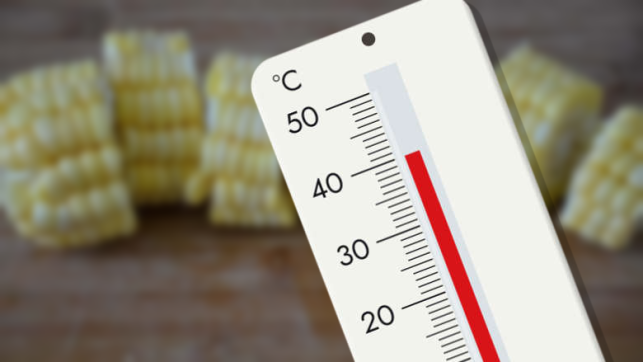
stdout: 40
